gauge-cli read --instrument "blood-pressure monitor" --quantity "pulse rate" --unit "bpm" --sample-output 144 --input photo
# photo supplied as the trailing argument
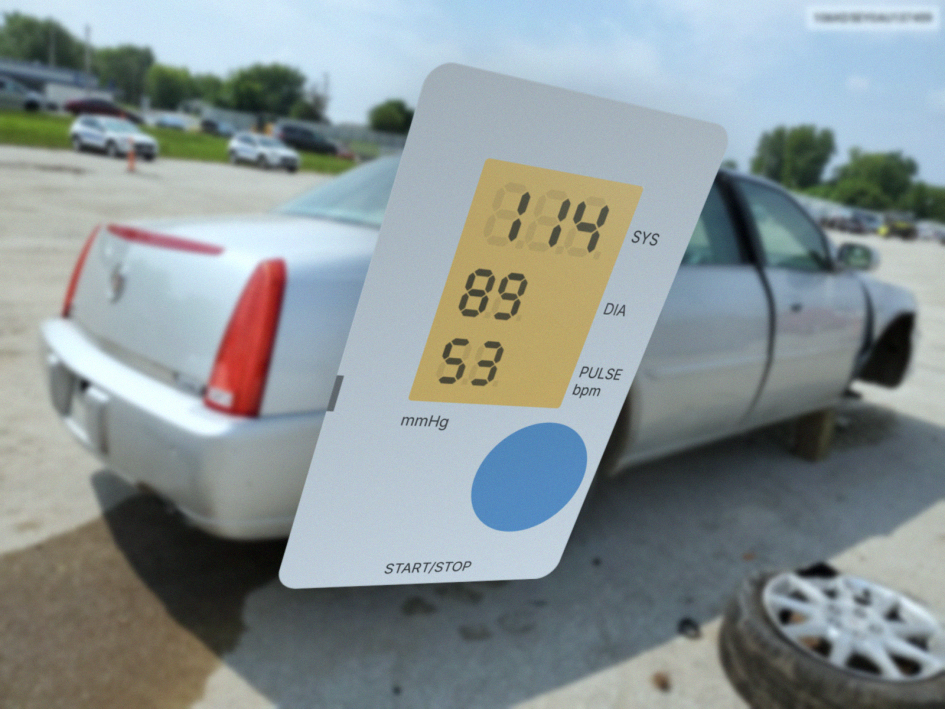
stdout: 53
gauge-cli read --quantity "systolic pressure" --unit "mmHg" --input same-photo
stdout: 114
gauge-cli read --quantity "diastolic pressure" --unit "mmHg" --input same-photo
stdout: 89
